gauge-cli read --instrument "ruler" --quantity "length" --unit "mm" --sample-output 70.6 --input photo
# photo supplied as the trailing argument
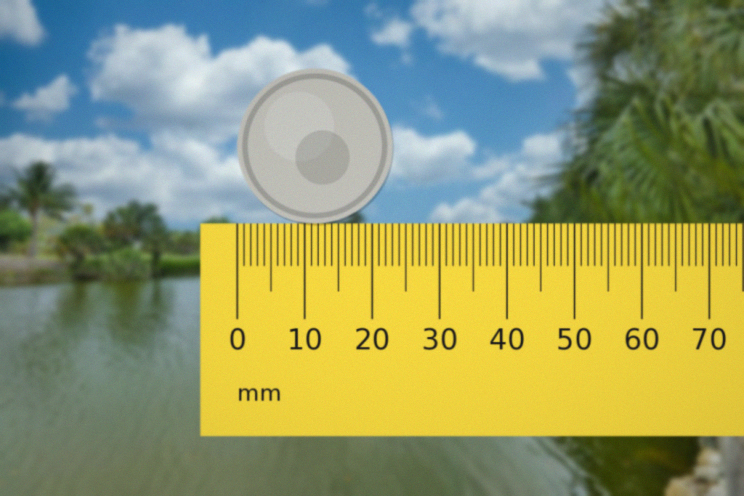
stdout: 23
